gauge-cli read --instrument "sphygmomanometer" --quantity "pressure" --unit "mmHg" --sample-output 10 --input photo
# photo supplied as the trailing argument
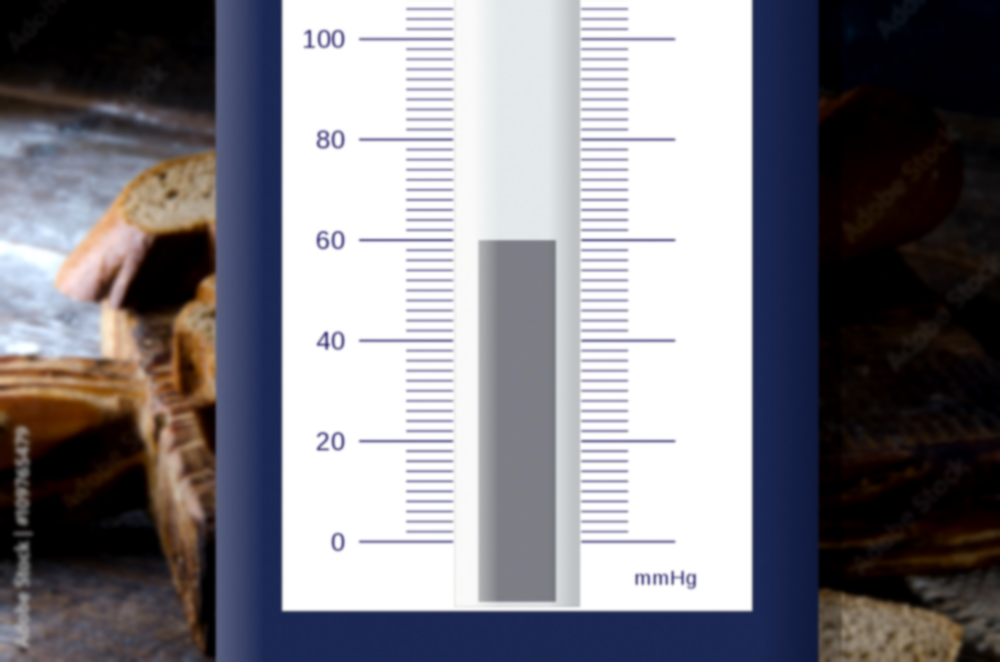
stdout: 60
